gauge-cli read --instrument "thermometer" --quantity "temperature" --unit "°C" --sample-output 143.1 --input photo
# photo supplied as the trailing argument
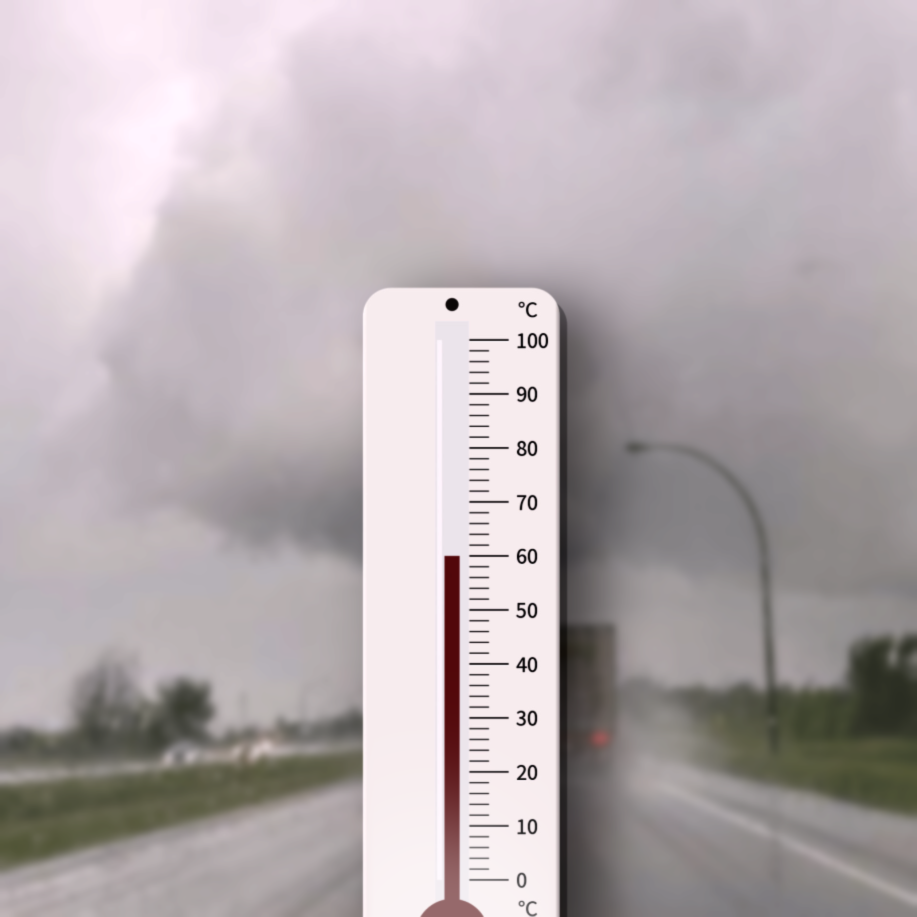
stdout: 60
